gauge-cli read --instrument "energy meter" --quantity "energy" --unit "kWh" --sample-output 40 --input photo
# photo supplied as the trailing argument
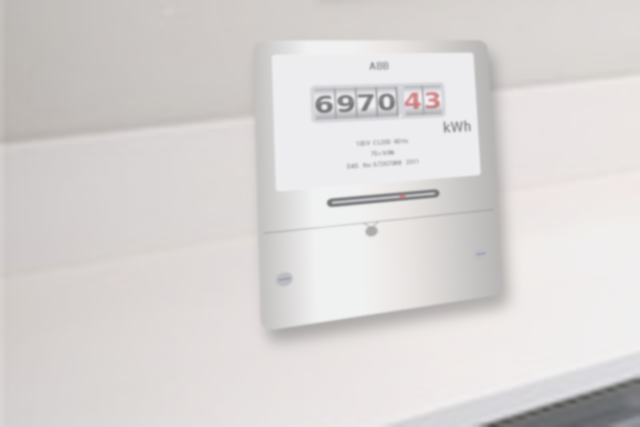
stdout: 6970.43
